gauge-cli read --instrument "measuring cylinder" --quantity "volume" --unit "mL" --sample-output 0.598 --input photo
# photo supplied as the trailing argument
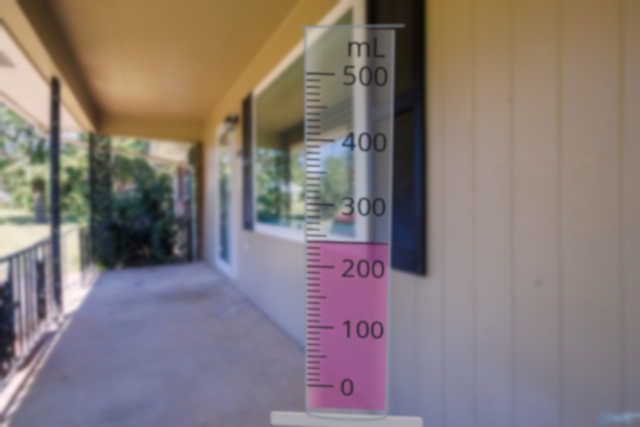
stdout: 240
